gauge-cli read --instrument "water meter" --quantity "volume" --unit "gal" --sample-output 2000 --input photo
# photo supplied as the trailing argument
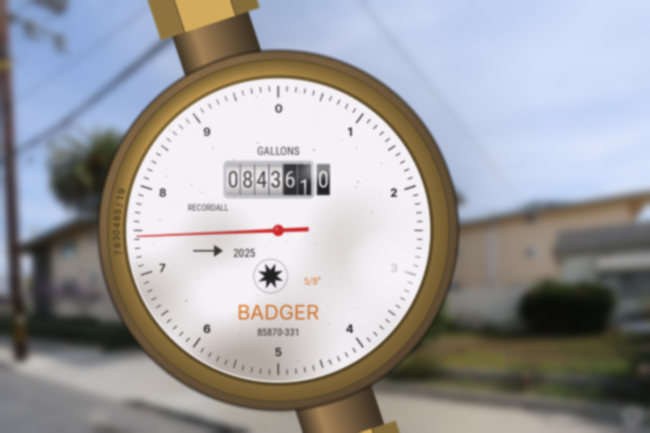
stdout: 843607.4
